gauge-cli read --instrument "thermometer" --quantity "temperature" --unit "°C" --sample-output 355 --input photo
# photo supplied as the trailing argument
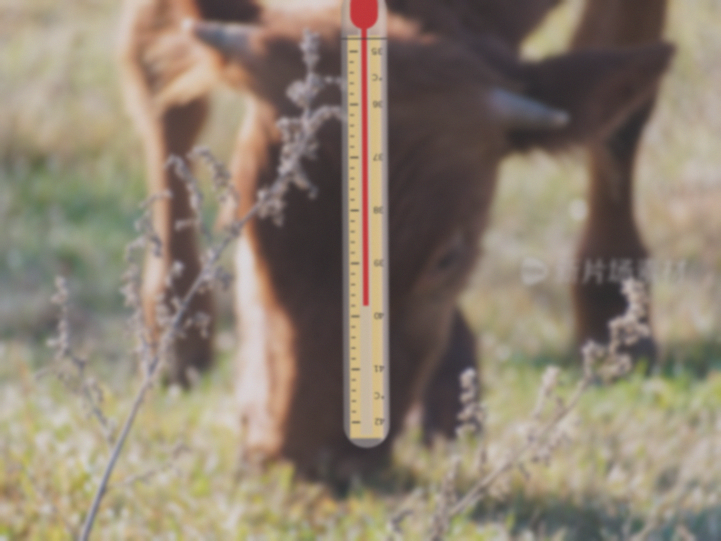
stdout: 39.8
